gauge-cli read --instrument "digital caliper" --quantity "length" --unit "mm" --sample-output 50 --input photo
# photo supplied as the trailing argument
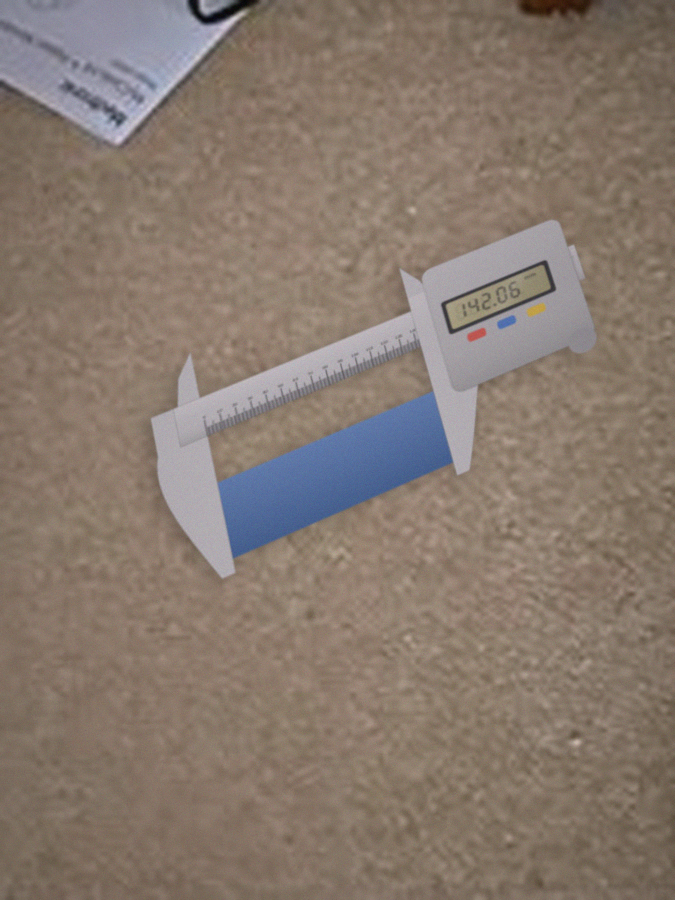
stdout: 142.06
